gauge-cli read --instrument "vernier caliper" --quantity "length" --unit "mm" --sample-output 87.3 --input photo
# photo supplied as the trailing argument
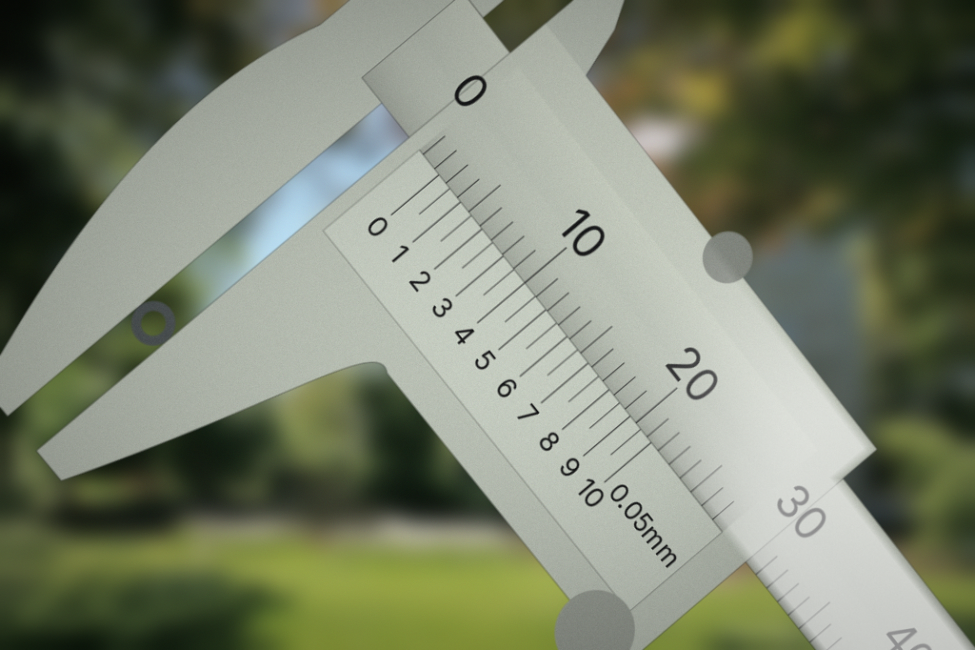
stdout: 2.4
